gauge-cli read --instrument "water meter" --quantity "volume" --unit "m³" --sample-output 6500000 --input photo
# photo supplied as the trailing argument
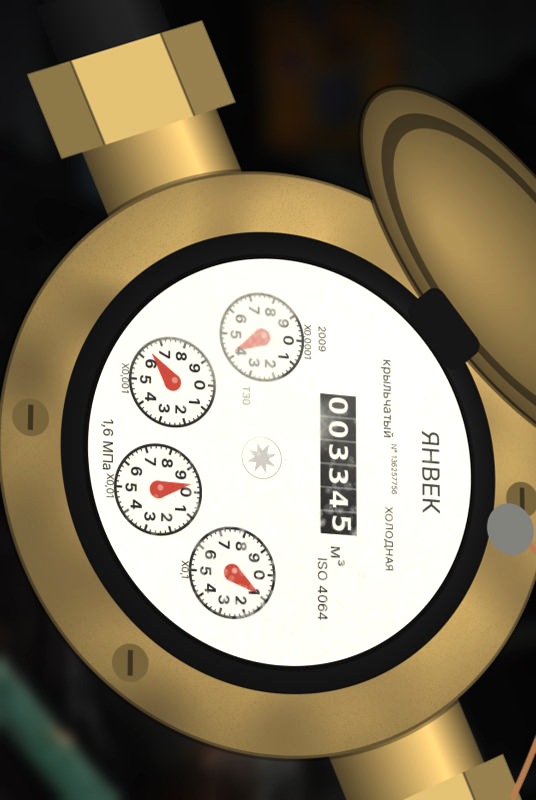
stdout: 3345.0964
